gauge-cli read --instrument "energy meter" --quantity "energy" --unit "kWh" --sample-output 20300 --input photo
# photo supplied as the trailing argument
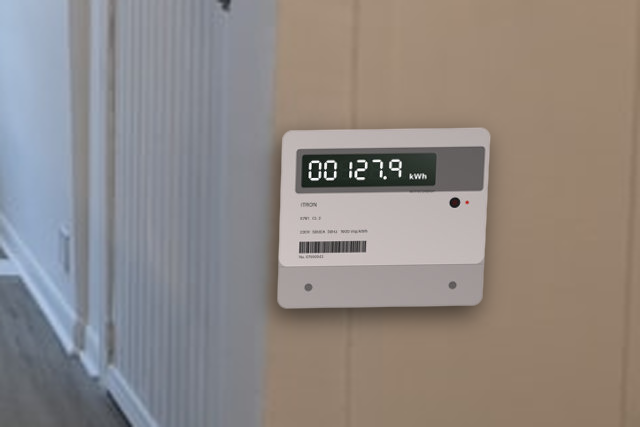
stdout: 127.9
